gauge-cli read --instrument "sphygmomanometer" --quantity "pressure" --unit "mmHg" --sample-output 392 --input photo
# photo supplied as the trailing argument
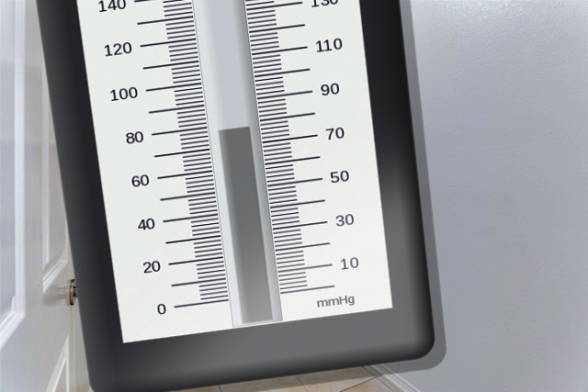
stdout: 78
